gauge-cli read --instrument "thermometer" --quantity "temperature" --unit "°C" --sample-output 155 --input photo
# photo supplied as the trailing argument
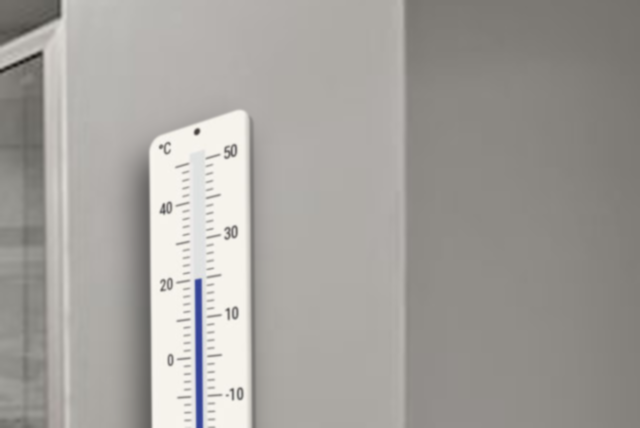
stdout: 20
